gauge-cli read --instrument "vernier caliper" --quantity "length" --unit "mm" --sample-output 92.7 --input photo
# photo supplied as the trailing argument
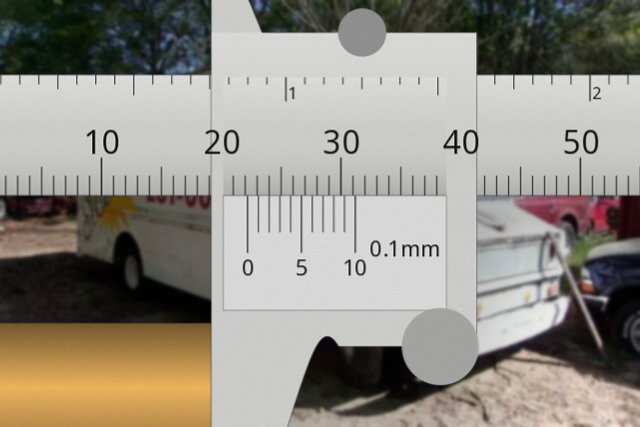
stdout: 22.2
